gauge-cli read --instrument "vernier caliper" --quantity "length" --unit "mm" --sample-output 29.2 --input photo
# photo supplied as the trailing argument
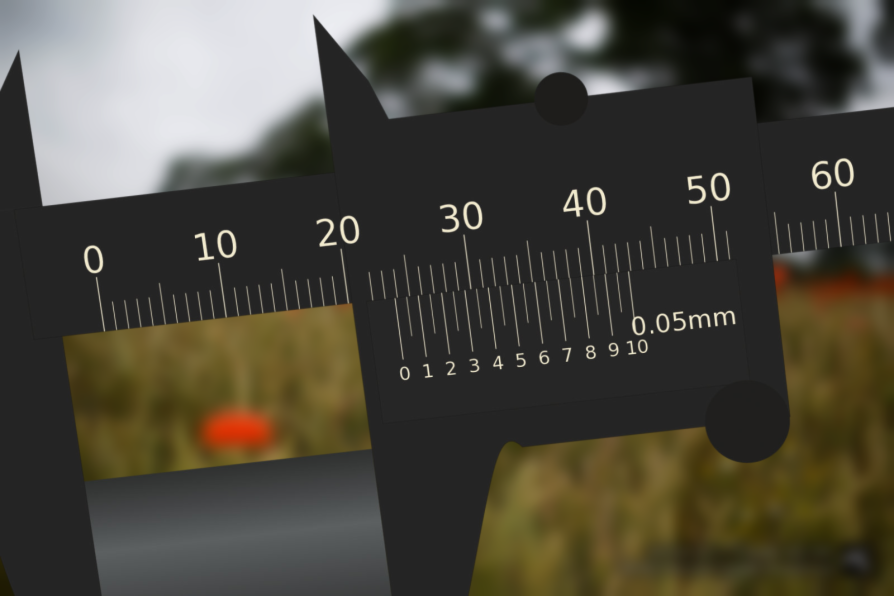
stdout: 23.8
